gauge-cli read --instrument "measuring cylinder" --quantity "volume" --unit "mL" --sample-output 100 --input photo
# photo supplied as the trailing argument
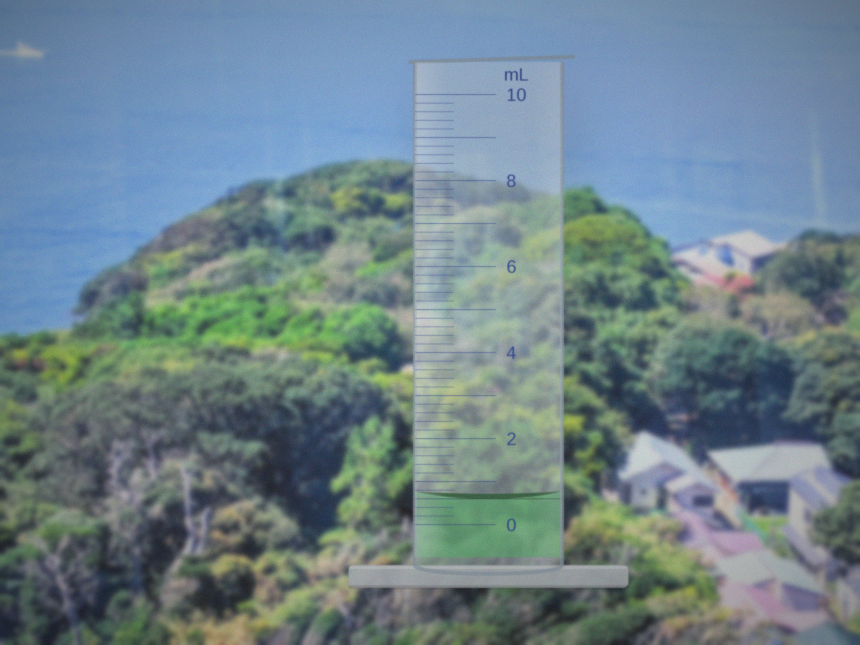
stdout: 0.6
